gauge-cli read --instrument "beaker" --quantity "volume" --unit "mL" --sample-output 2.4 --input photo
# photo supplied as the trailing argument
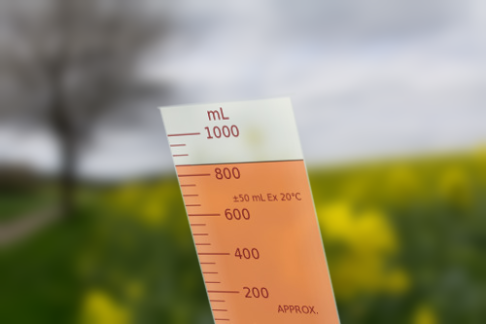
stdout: 850
